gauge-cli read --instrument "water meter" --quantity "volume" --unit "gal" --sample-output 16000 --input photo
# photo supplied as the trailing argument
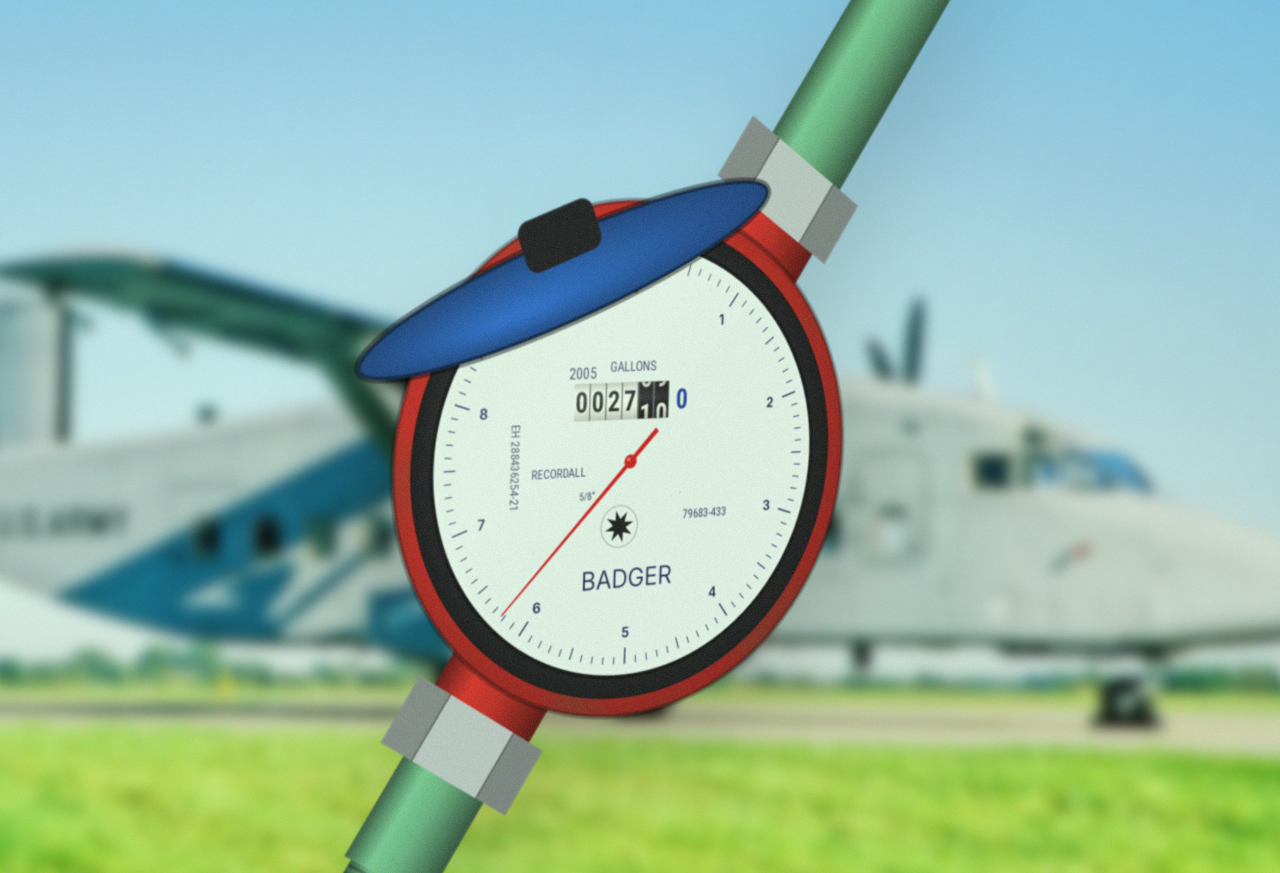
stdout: 27096.2
